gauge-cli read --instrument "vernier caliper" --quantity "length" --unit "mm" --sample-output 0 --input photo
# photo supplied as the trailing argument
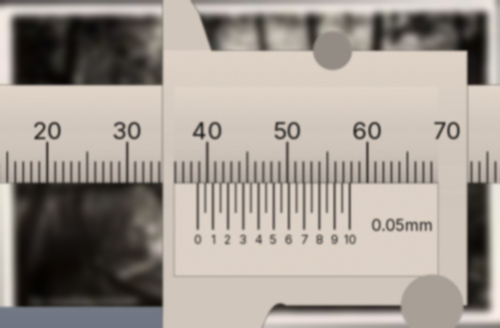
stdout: 38.8
